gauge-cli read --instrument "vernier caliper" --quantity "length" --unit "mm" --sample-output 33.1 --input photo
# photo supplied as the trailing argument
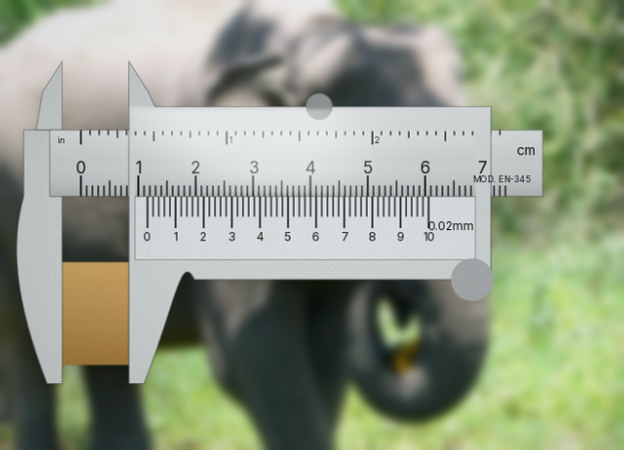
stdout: 11.6
